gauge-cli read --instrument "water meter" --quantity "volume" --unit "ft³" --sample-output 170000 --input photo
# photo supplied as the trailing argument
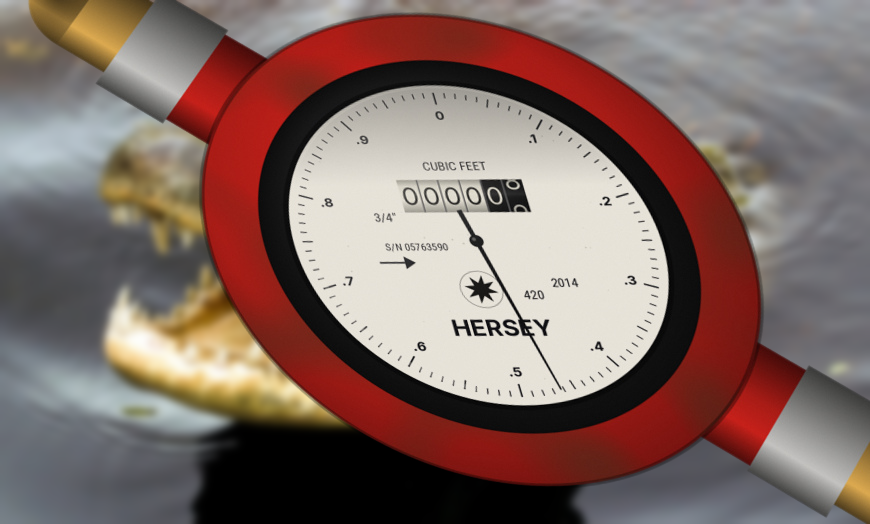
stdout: 8.46
